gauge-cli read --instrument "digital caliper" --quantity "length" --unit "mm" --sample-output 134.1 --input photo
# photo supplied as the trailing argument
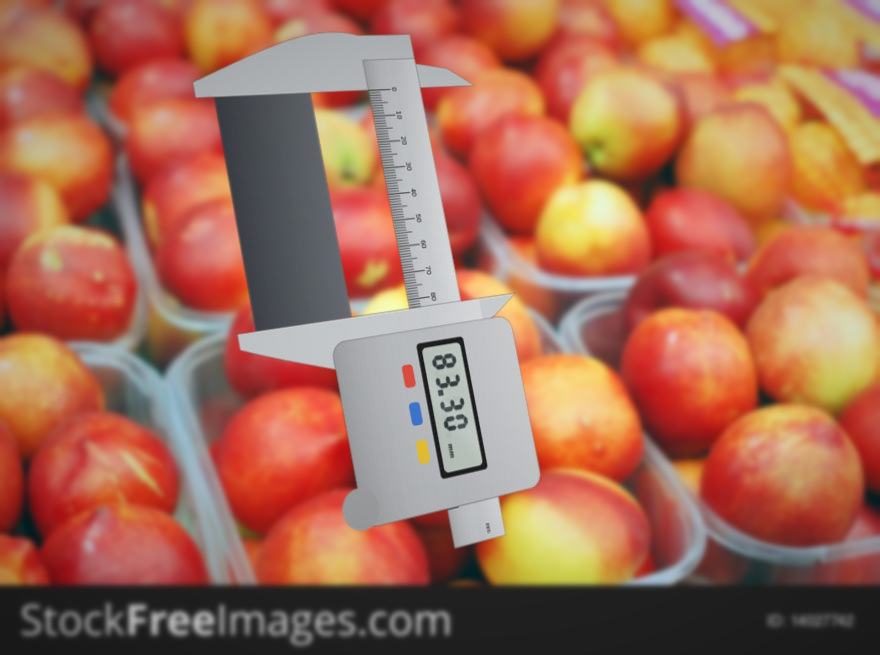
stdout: 83.30
